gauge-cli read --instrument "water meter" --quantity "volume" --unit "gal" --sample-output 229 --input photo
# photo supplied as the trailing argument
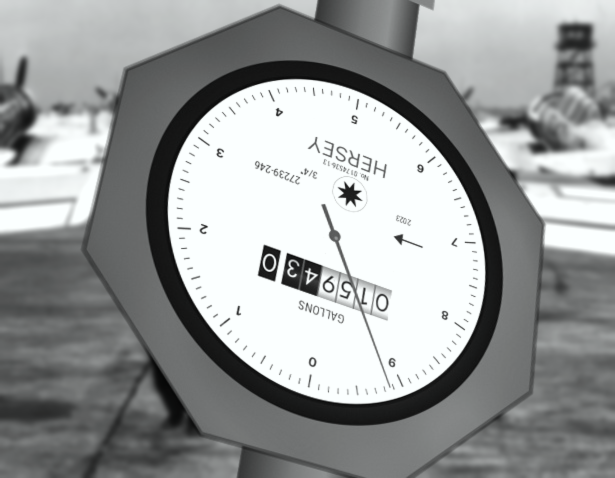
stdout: 159429.1
